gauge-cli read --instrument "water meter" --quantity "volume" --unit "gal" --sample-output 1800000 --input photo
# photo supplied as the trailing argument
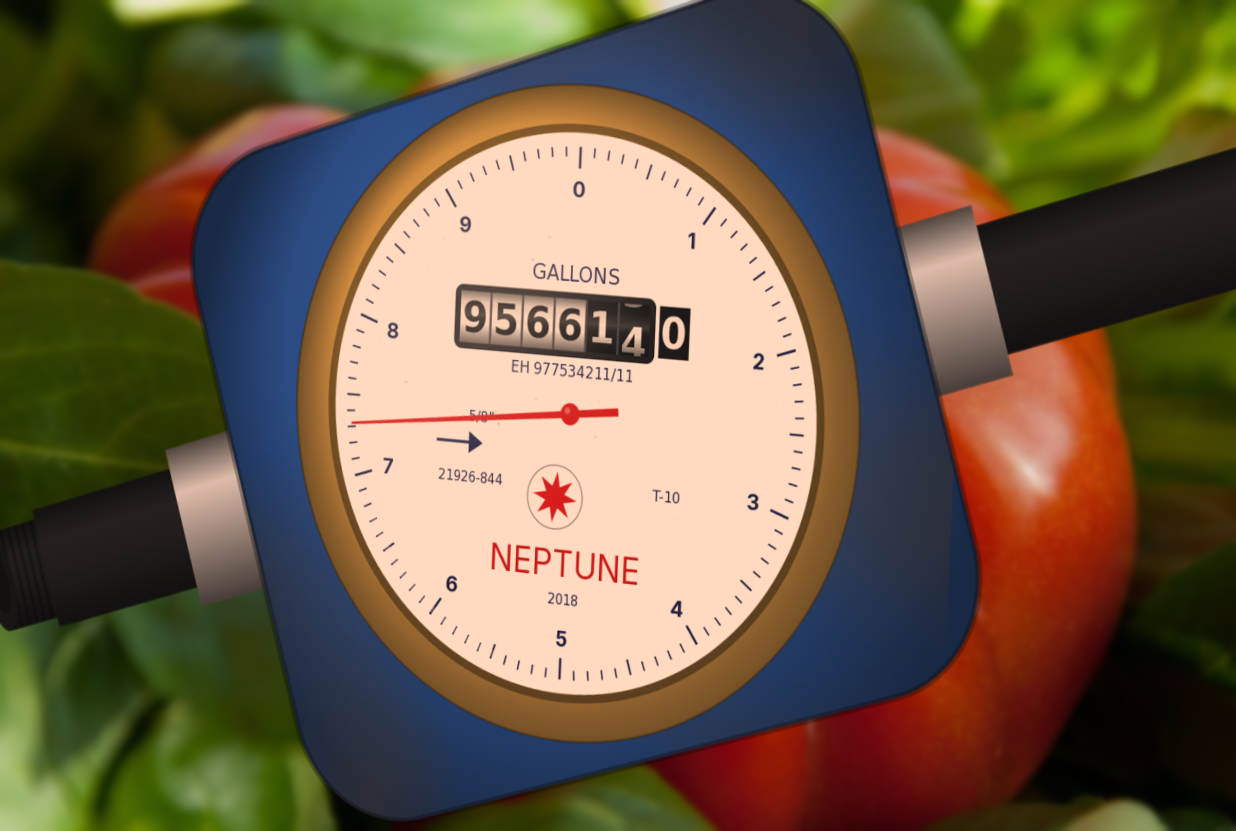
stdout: 9566137.3
